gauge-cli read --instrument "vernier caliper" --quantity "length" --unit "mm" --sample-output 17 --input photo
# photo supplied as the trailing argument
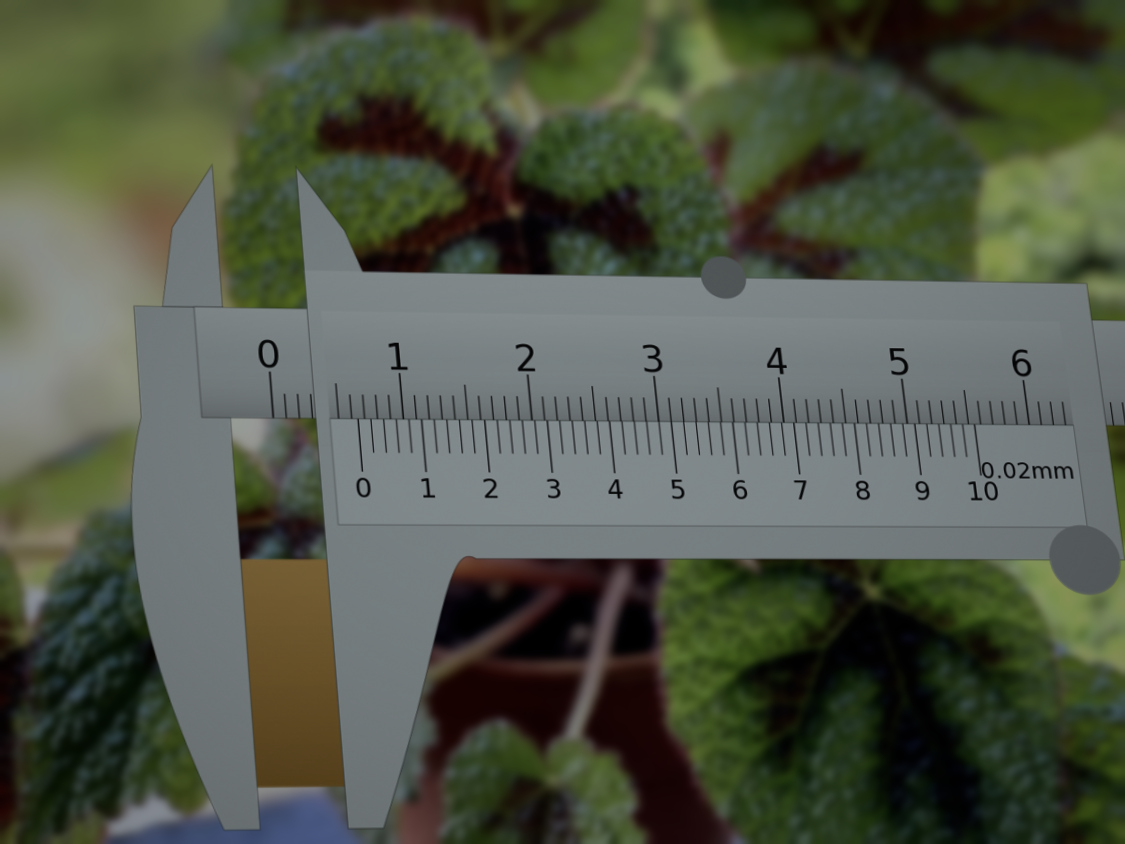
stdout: 6.5
